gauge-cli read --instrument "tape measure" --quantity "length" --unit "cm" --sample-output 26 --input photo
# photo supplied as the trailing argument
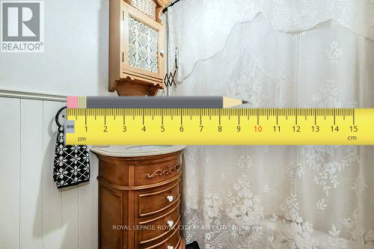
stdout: 9.5
